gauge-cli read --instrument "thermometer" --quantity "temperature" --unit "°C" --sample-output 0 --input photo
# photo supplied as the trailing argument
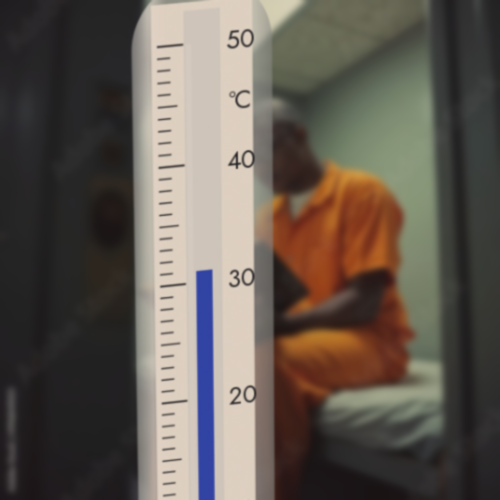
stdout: 31
